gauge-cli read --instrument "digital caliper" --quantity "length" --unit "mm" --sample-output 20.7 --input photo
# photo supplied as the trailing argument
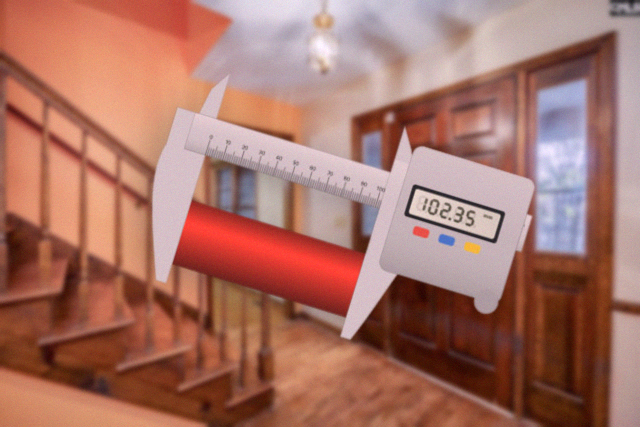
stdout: 102.35
